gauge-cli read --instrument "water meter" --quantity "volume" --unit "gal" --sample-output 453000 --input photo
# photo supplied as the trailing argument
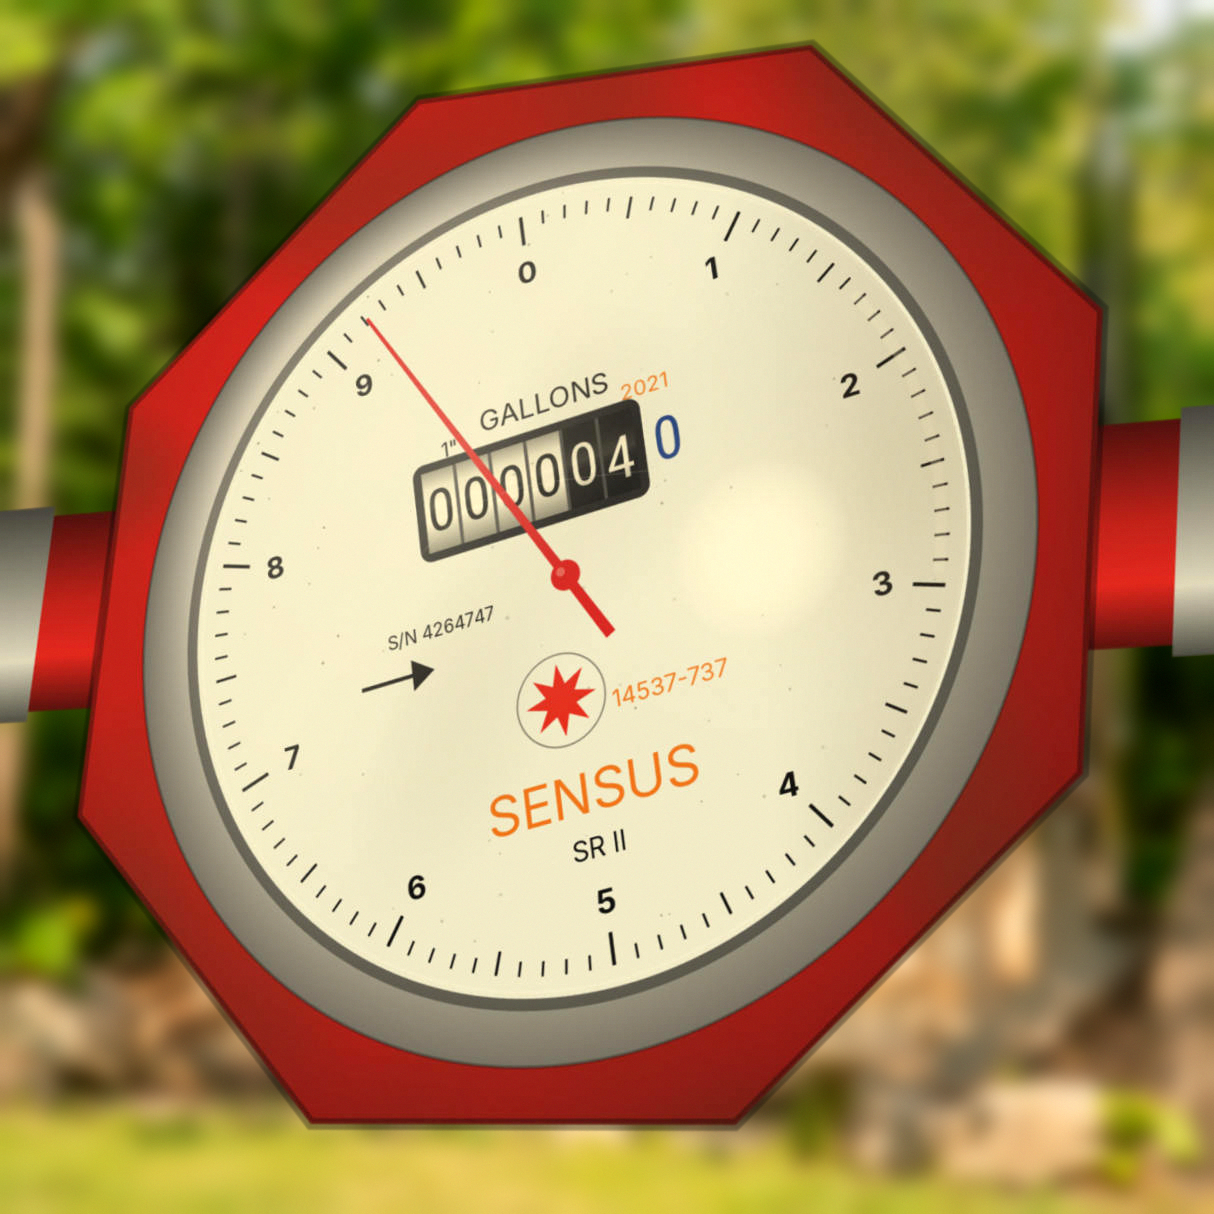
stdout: 39.2
